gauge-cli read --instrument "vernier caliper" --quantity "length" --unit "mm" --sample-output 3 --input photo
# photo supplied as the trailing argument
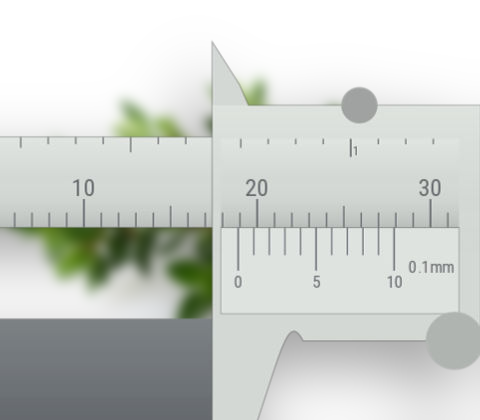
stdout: 18.9
